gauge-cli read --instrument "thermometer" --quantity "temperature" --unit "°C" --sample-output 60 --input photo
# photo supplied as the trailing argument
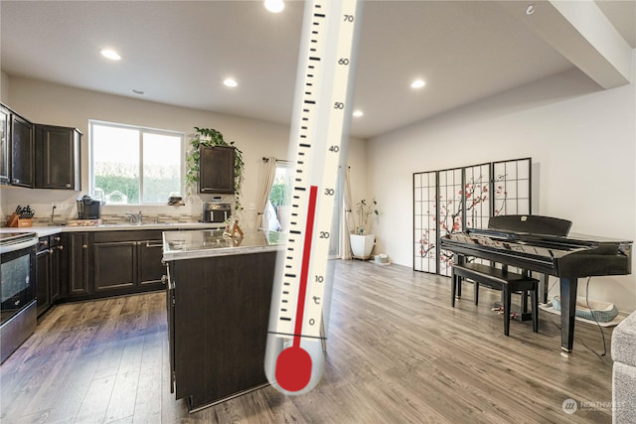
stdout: 31
